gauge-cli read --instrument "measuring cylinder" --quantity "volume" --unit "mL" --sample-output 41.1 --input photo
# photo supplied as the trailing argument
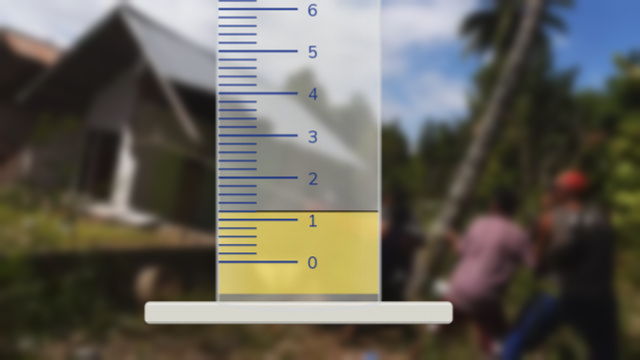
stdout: 1.2
